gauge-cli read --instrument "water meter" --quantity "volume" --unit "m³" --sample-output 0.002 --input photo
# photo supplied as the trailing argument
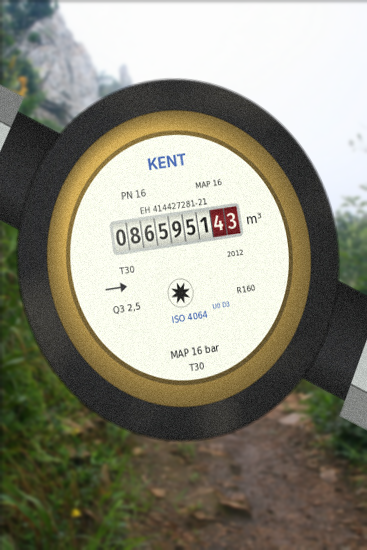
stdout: 865951.43
